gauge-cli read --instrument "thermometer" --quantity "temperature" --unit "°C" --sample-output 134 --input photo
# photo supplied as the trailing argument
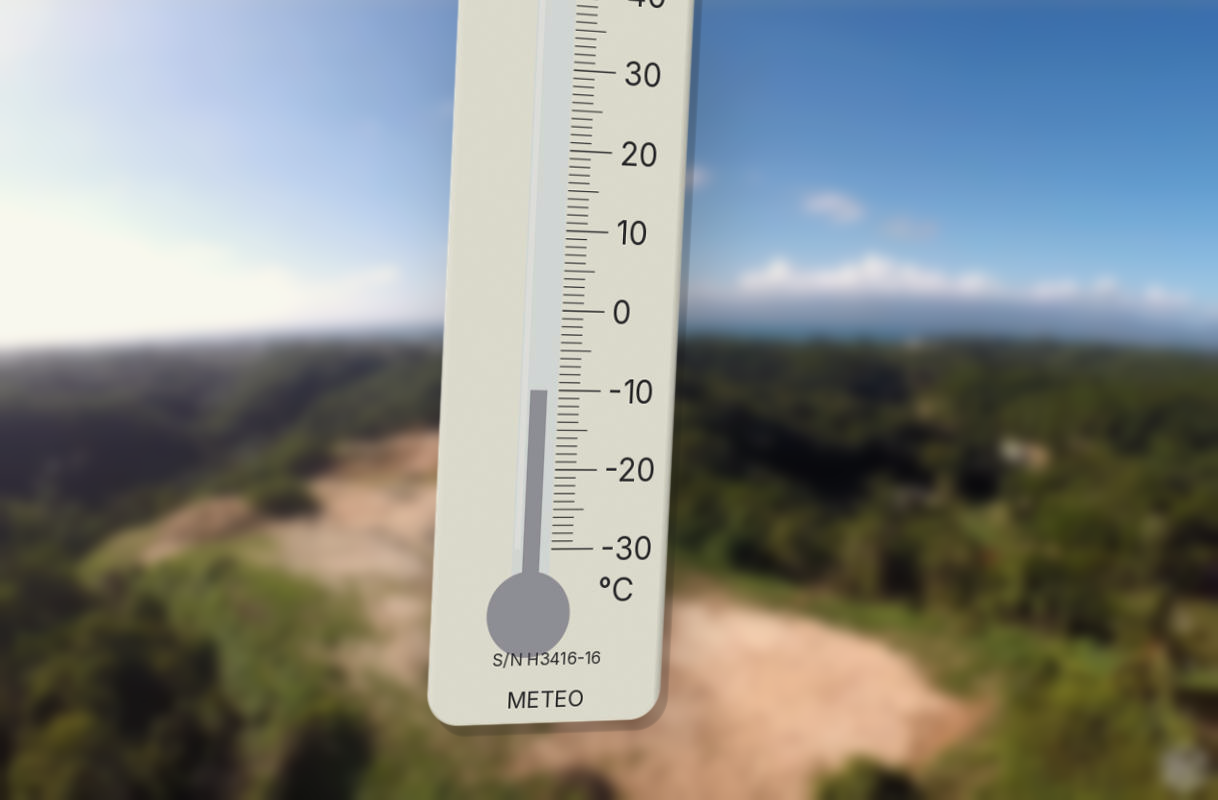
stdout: -10
